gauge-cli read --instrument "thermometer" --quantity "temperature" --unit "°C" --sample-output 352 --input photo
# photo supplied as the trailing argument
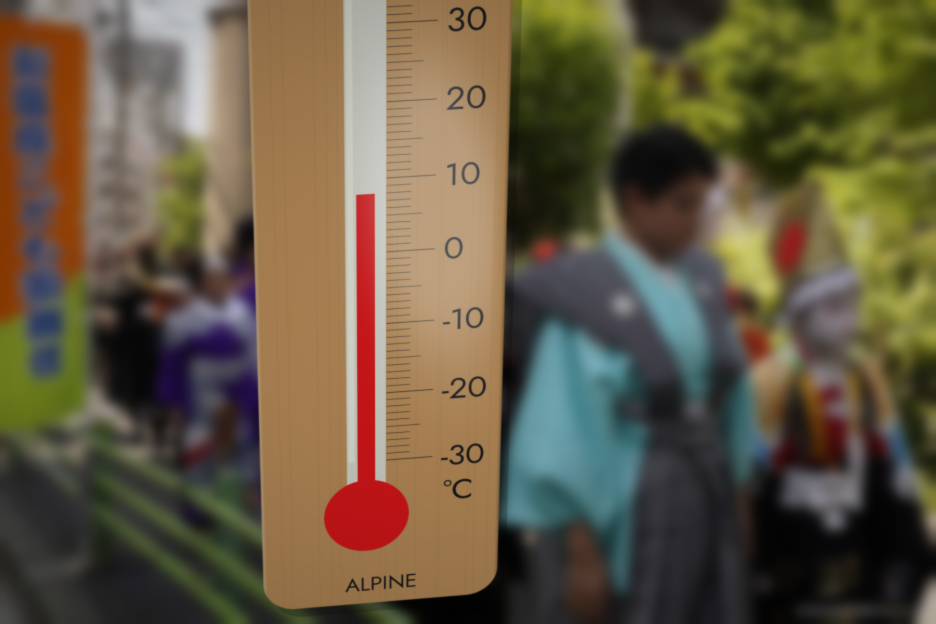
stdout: 8
